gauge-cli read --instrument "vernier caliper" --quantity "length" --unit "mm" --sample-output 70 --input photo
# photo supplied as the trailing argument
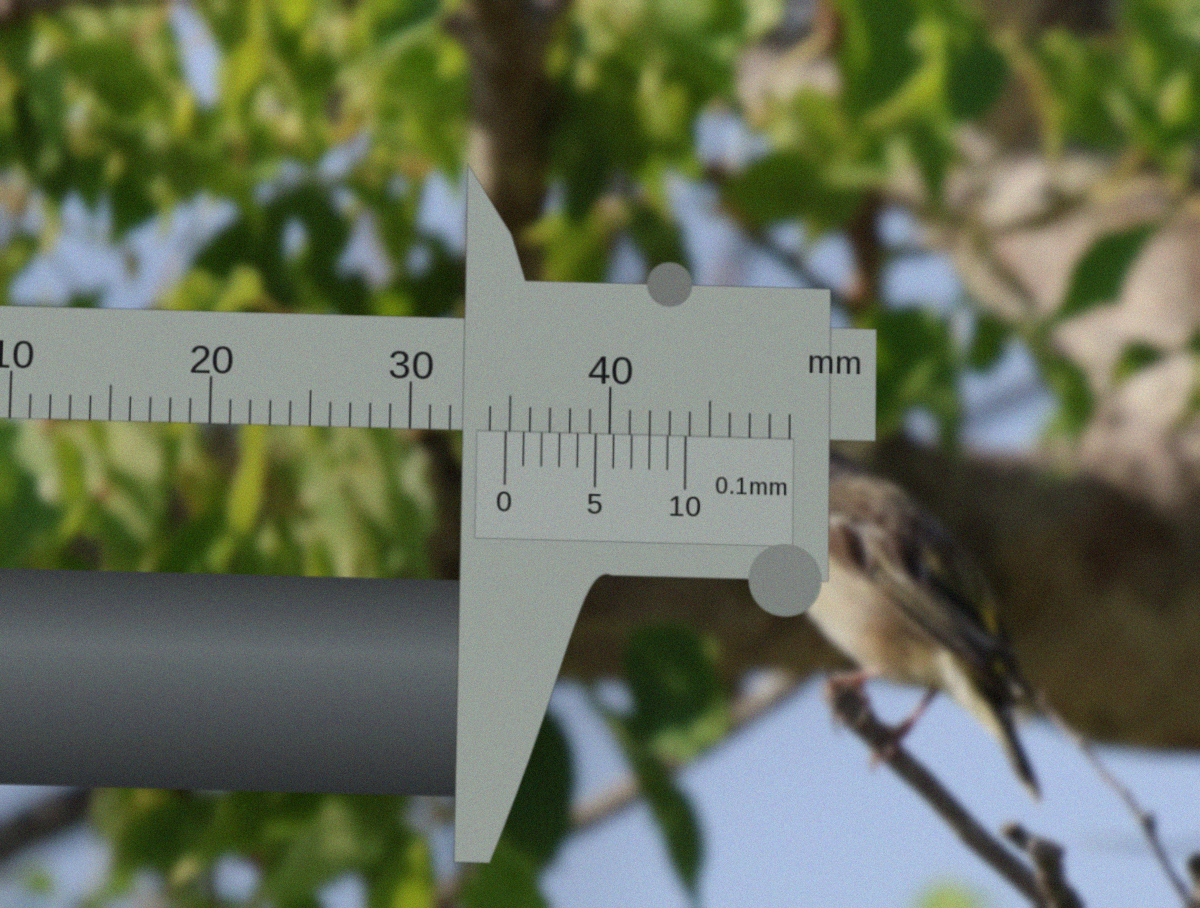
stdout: 34.8
